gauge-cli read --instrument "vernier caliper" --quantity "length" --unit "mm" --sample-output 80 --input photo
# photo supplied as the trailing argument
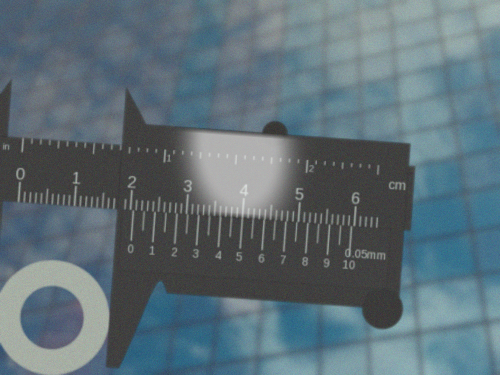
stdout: 20.5
